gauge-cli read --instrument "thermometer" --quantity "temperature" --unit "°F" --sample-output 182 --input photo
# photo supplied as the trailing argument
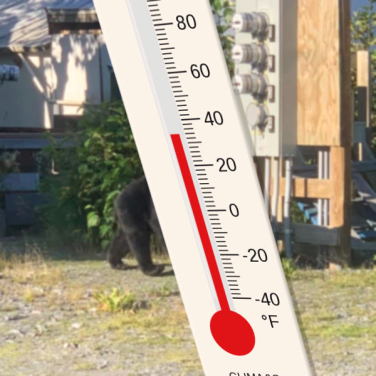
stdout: 34
